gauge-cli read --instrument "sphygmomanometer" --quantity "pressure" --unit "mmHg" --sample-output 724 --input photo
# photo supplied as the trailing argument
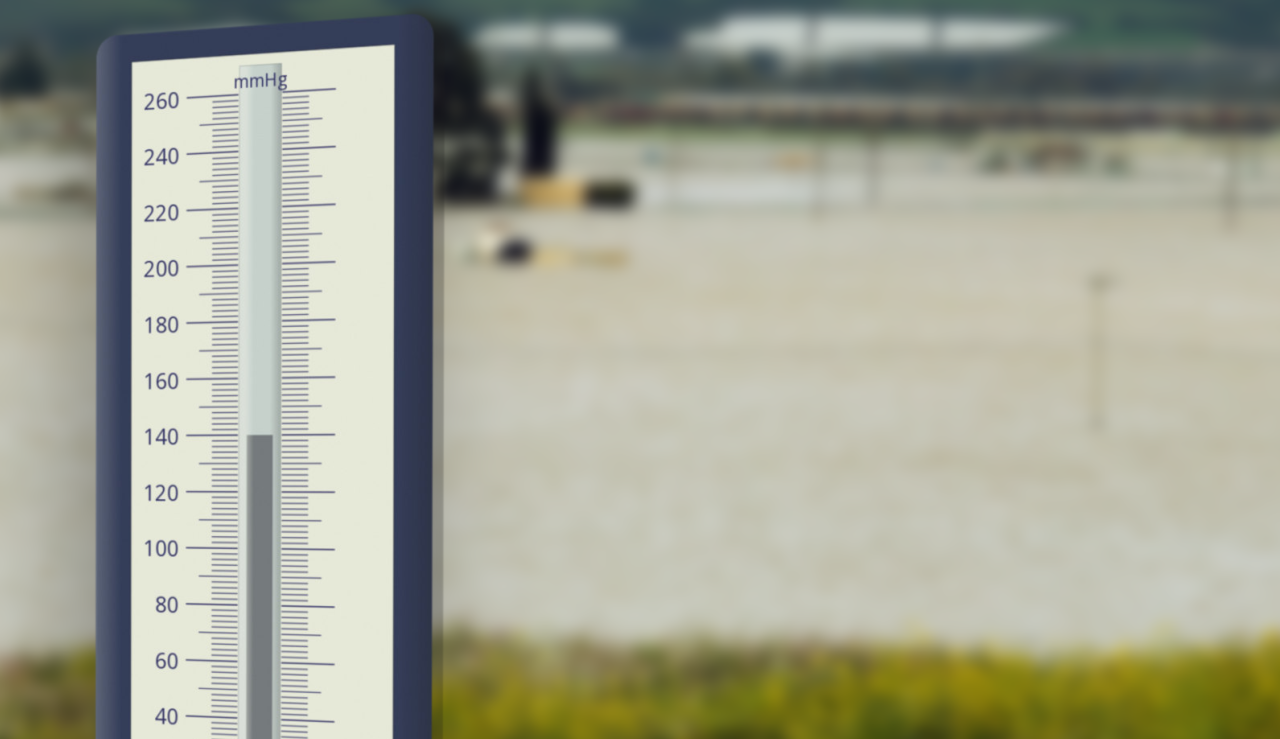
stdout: 140
